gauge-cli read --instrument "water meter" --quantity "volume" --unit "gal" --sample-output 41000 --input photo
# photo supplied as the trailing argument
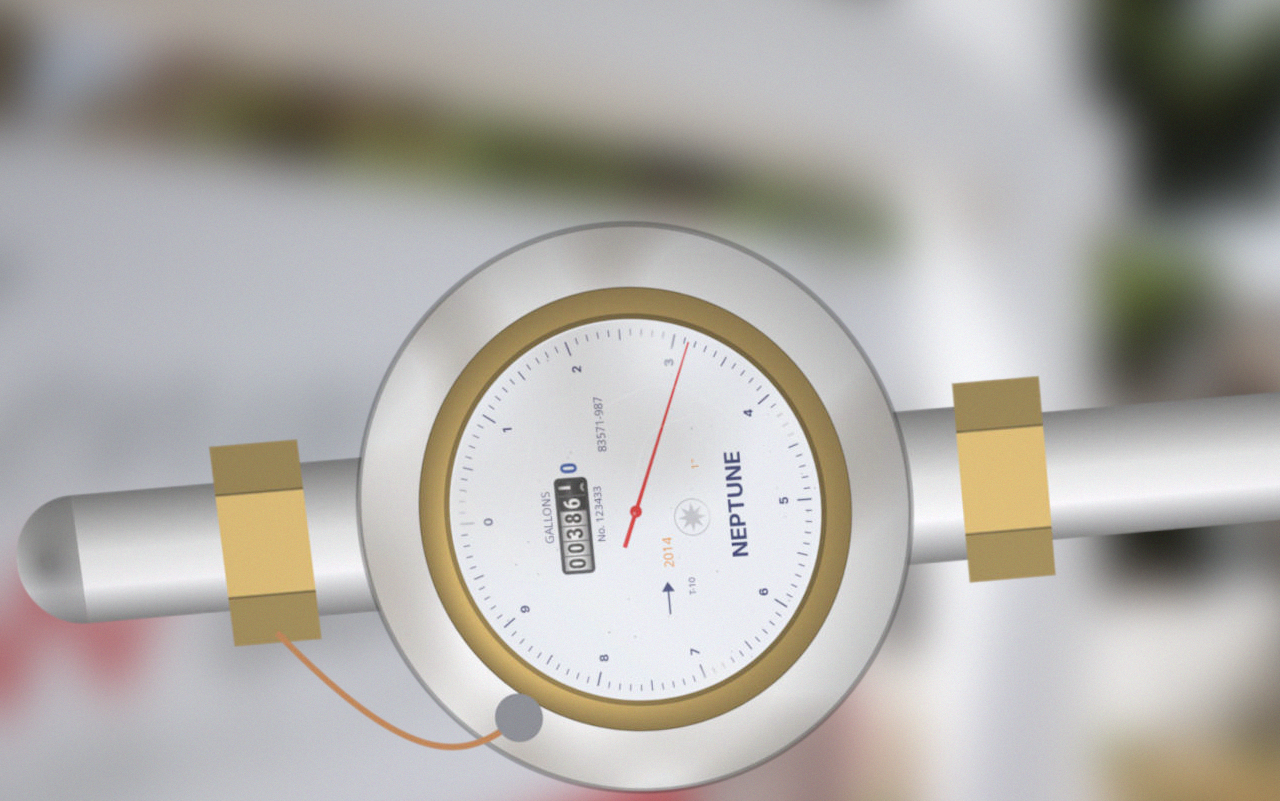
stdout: 38613.1
